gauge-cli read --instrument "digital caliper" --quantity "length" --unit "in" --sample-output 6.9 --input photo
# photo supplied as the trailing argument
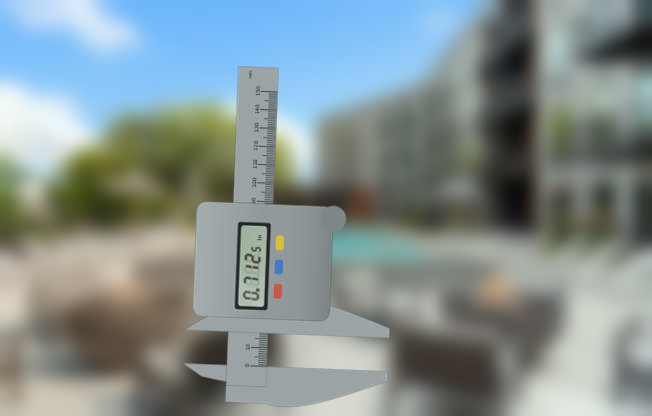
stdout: 0.7125
